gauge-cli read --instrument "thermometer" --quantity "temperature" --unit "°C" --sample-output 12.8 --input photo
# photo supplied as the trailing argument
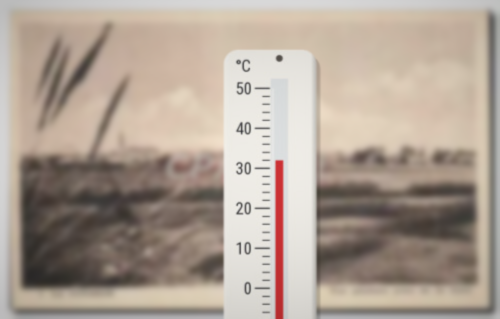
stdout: 32
